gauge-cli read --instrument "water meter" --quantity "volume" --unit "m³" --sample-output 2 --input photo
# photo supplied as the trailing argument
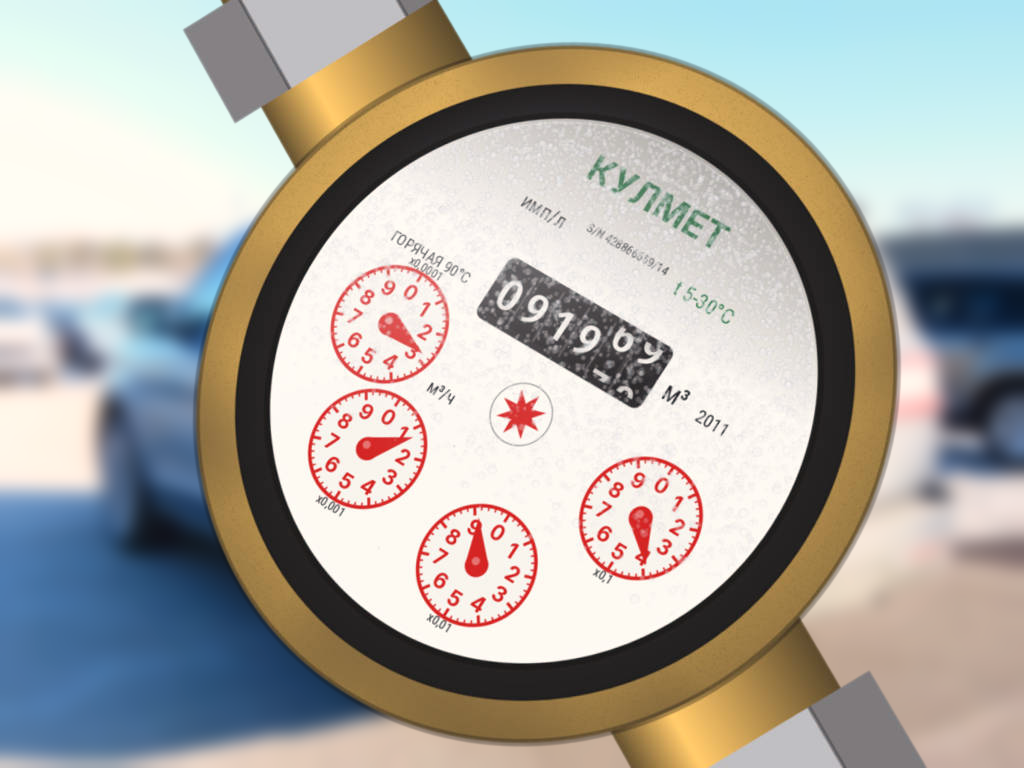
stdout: 91969.3912
